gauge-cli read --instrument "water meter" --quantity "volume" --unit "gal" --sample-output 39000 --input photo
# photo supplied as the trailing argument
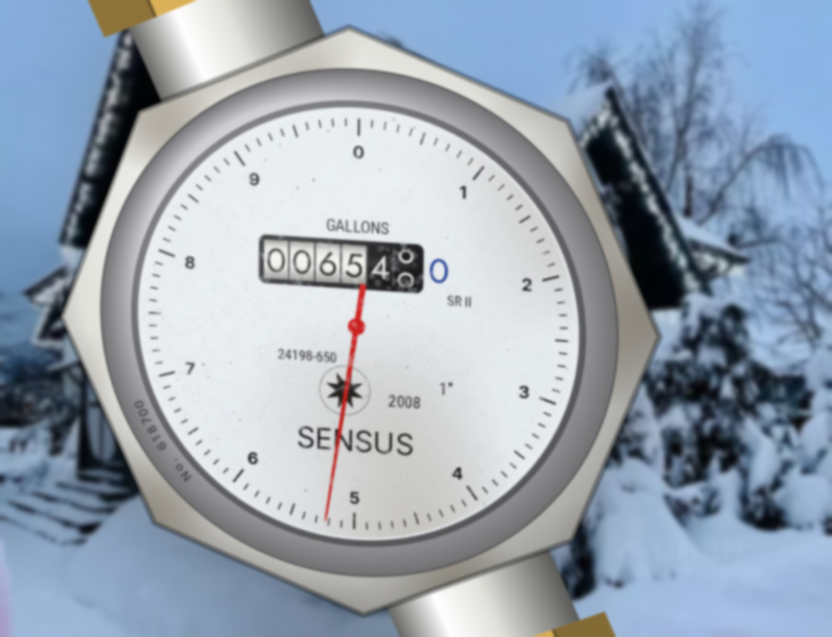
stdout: 65485.2
